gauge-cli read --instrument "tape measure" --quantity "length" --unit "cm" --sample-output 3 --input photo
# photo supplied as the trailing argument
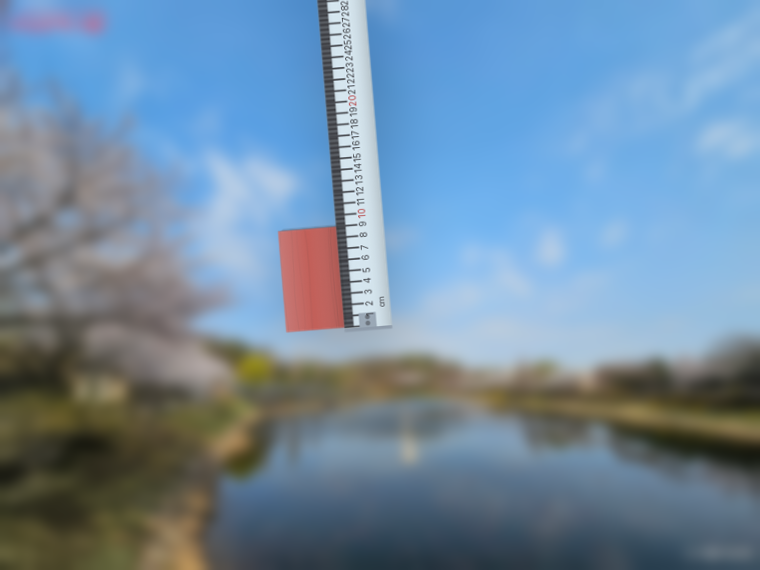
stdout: 9
